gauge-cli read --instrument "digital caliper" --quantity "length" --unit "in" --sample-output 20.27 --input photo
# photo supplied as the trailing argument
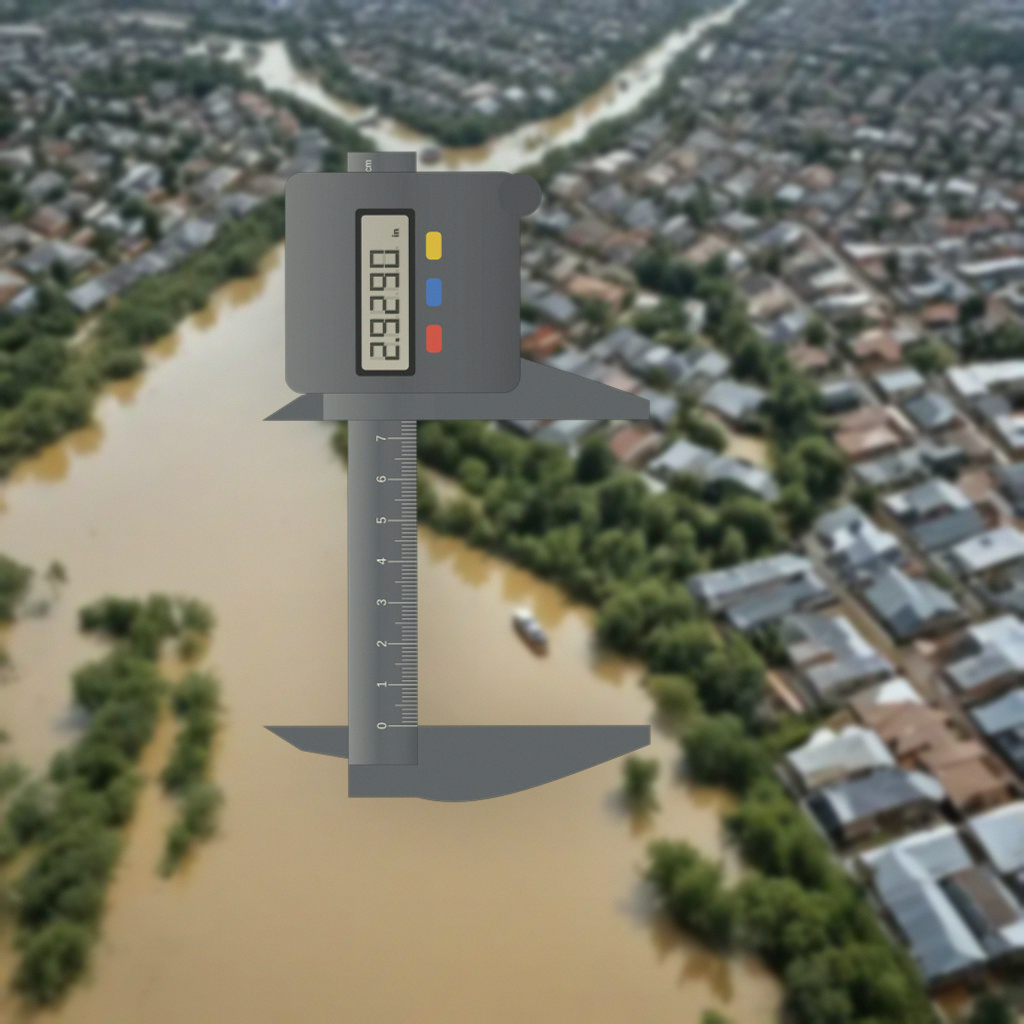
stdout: 2.9290
